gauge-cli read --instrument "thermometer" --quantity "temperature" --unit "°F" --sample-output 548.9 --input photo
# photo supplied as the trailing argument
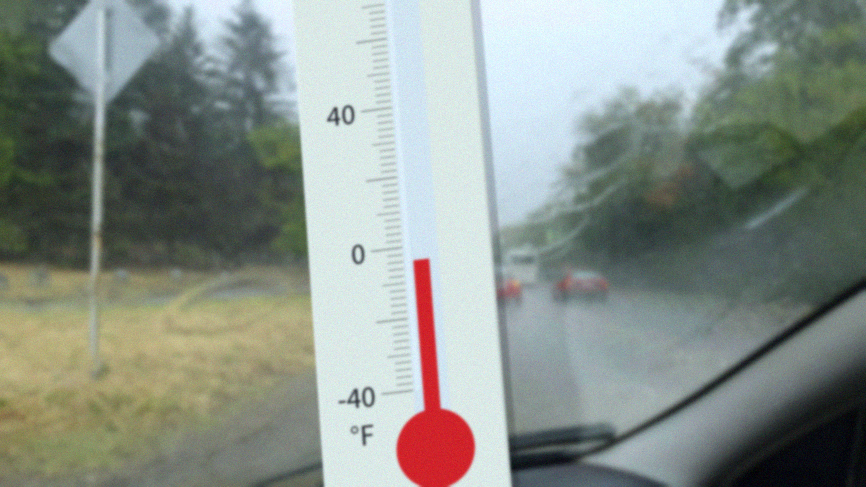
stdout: -4
